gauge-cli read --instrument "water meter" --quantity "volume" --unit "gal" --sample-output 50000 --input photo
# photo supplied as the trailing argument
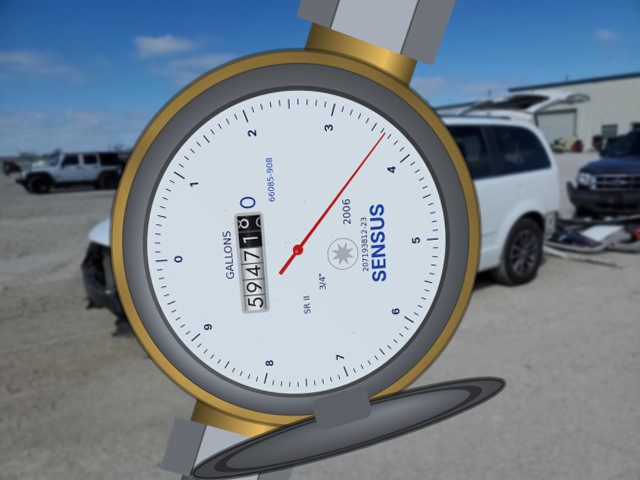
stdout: 5947183.6
